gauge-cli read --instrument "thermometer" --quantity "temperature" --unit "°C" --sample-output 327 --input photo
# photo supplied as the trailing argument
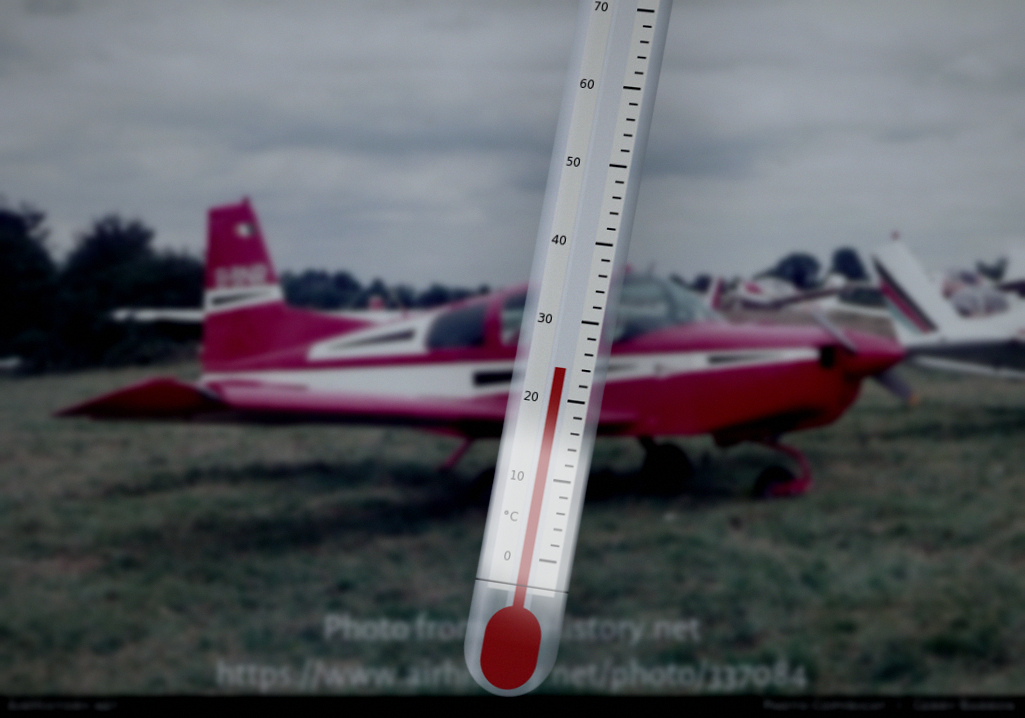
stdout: 24
